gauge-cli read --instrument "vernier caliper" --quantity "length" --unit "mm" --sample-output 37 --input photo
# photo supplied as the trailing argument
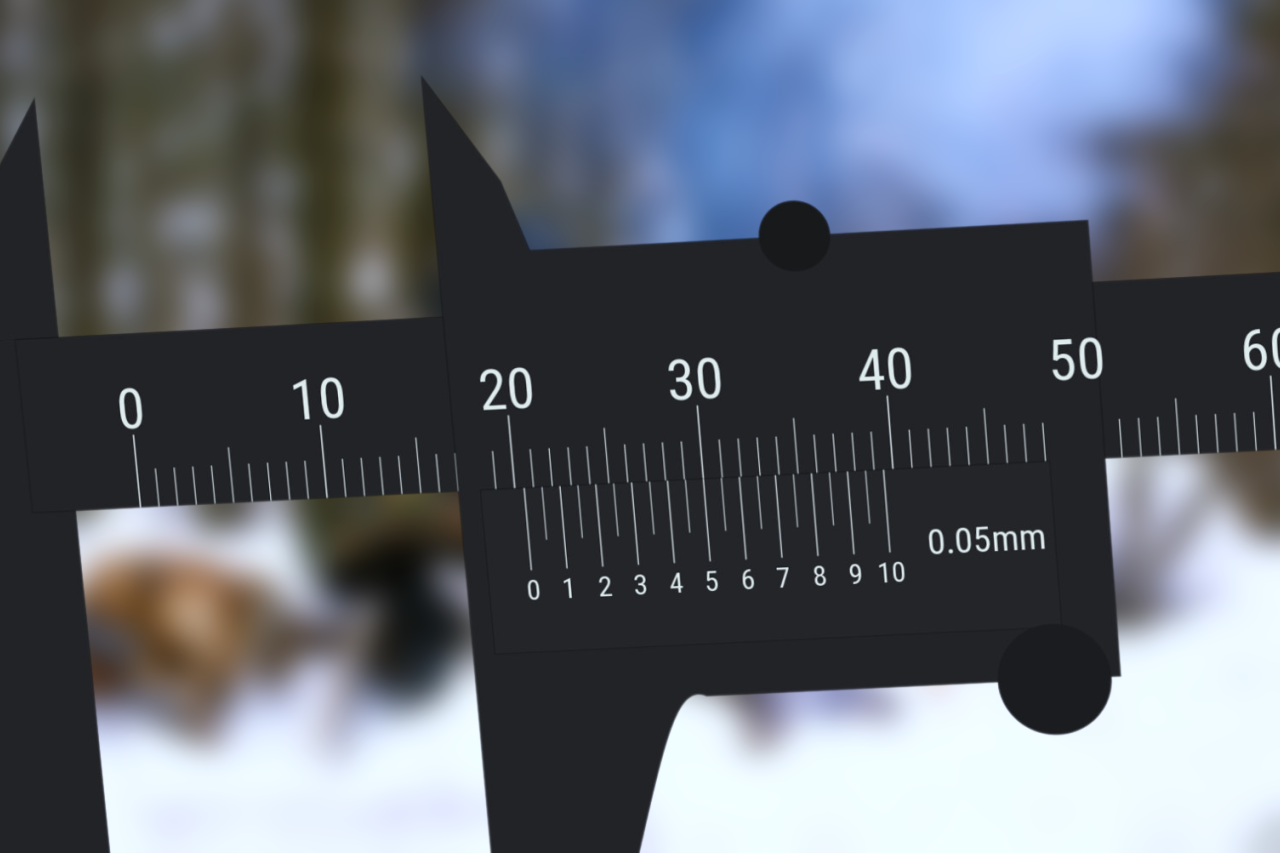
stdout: 20.5
